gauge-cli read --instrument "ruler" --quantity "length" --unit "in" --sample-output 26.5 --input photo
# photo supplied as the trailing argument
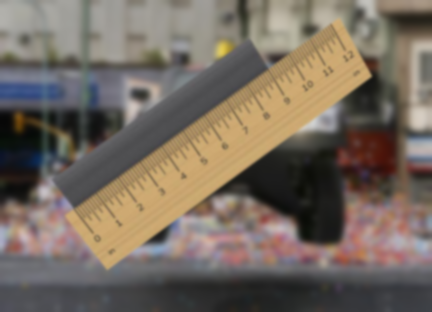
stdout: 9
